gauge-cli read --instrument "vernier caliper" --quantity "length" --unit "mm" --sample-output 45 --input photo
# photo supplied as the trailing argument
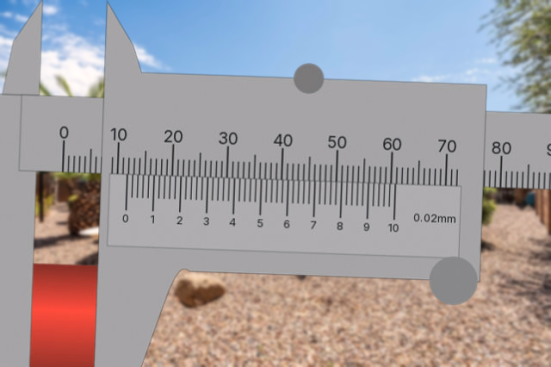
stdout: 11.8
